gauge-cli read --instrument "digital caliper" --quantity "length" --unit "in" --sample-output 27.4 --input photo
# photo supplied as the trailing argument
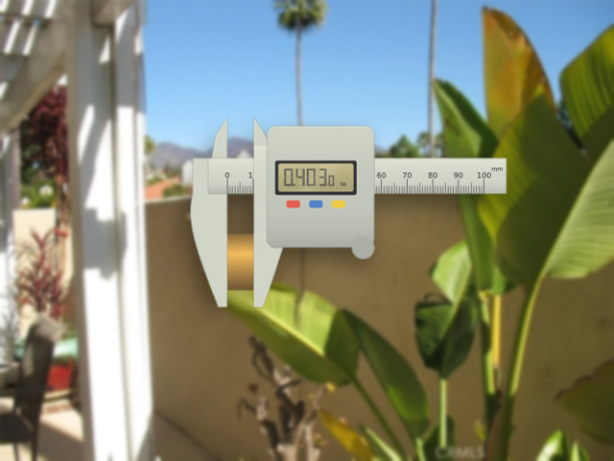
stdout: 0.4030
